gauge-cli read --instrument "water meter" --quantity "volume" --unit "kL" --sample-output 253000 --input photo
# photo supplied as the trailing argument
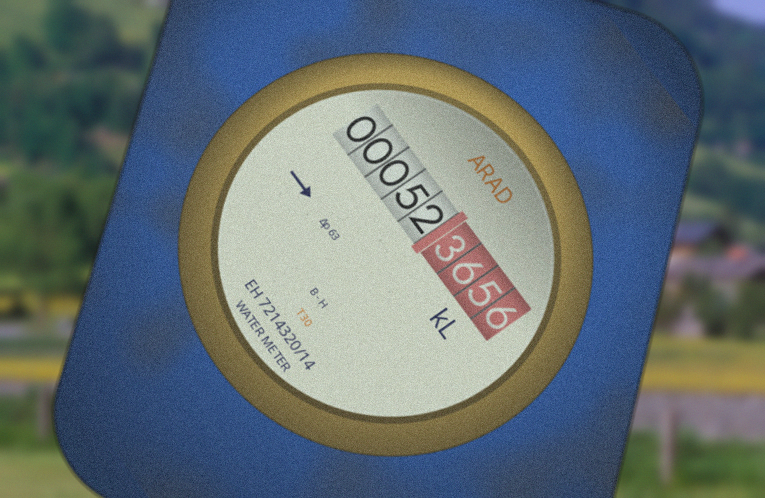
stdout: 52.3656
